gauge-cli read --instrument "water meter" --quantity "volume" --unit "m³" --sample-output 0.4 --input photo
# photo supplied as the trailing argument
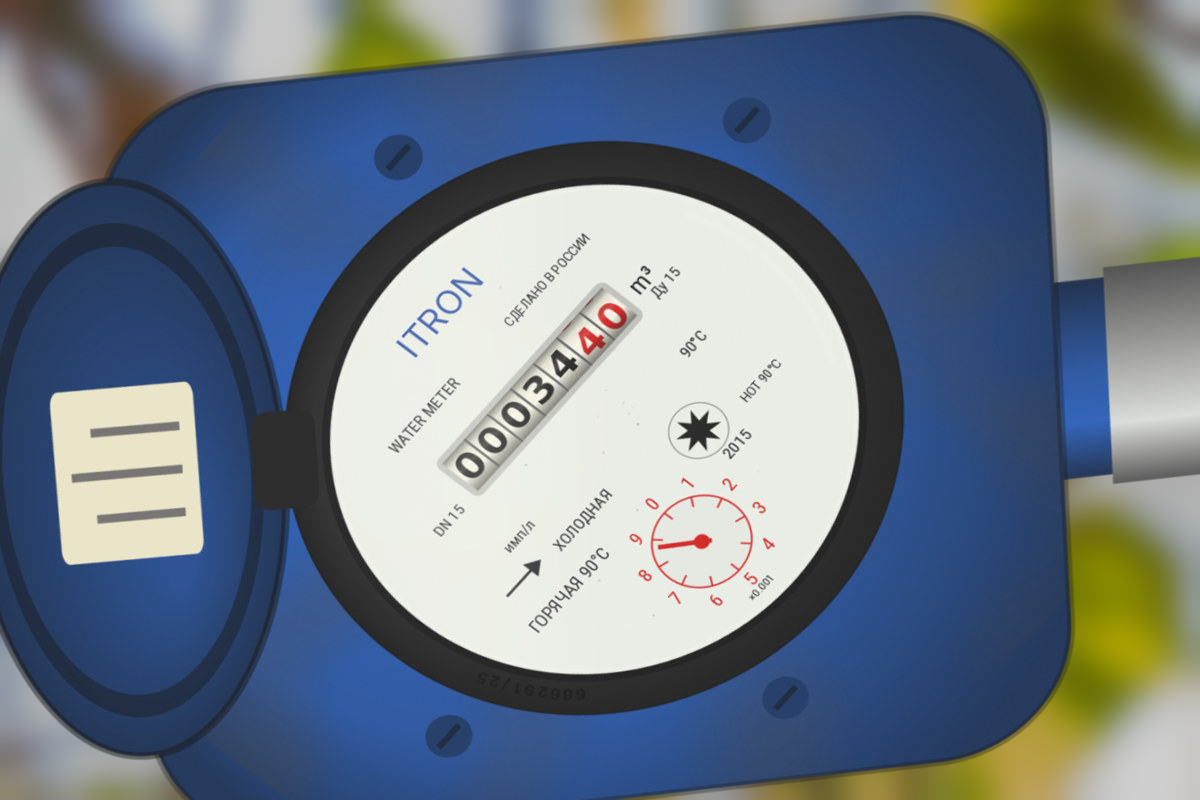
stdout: 34.398
